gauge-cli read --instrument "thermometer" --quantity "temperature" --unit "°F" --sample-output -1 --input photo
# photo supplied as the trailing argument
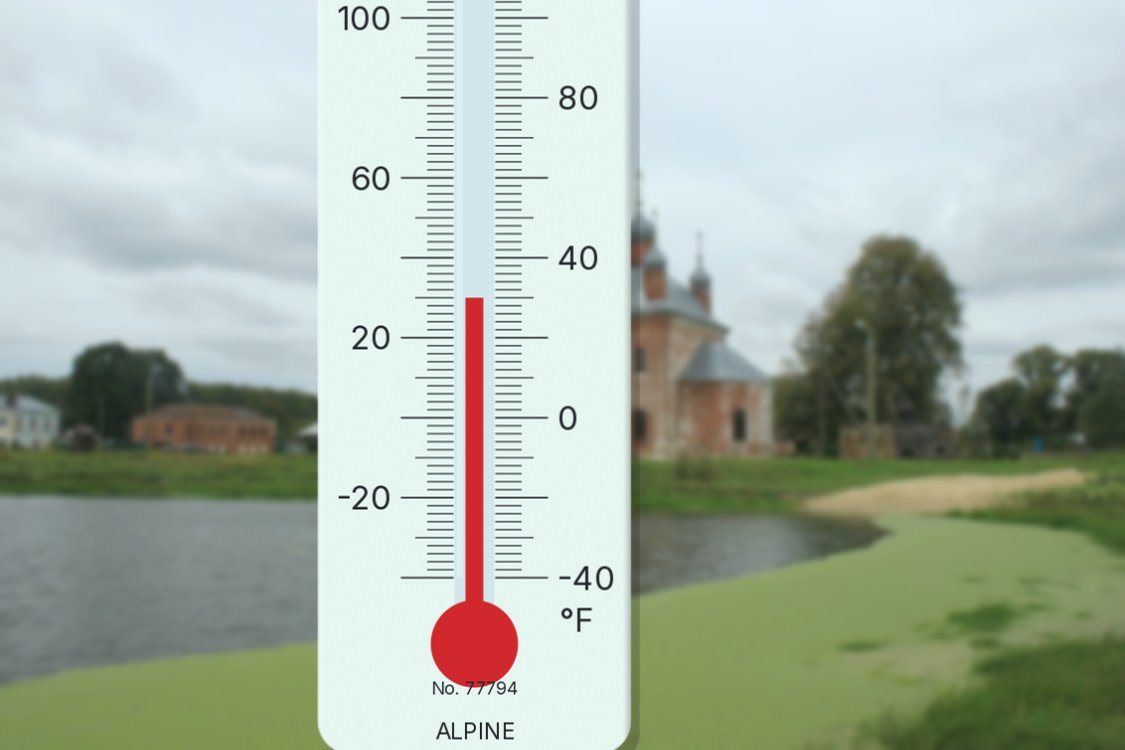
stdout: 30
